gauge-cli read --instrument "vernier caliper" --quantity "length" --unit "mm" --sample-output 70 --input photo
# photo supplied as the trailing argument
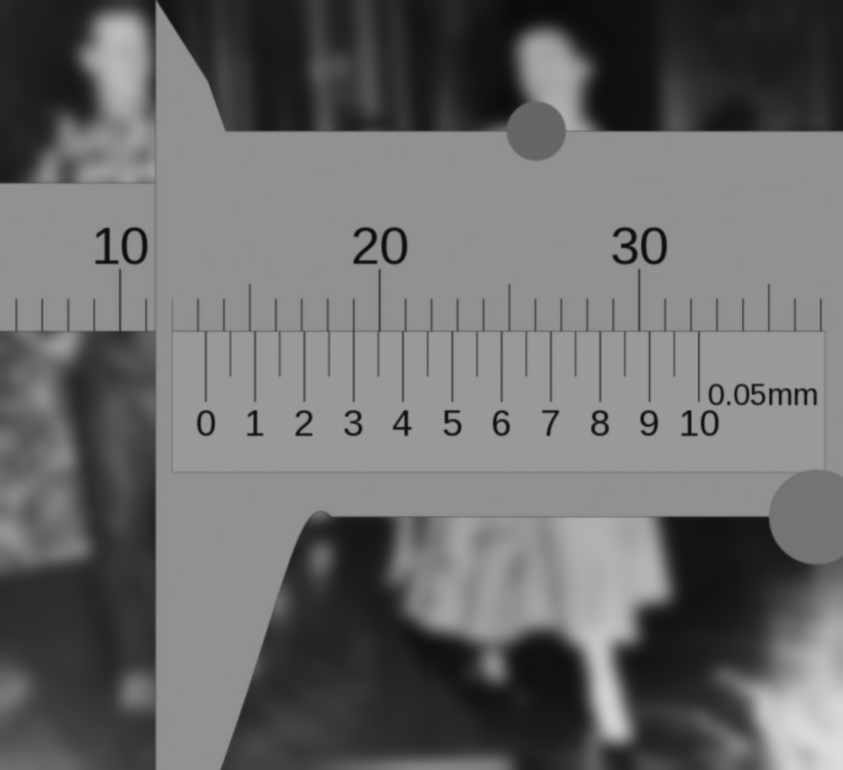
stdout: 13.30
